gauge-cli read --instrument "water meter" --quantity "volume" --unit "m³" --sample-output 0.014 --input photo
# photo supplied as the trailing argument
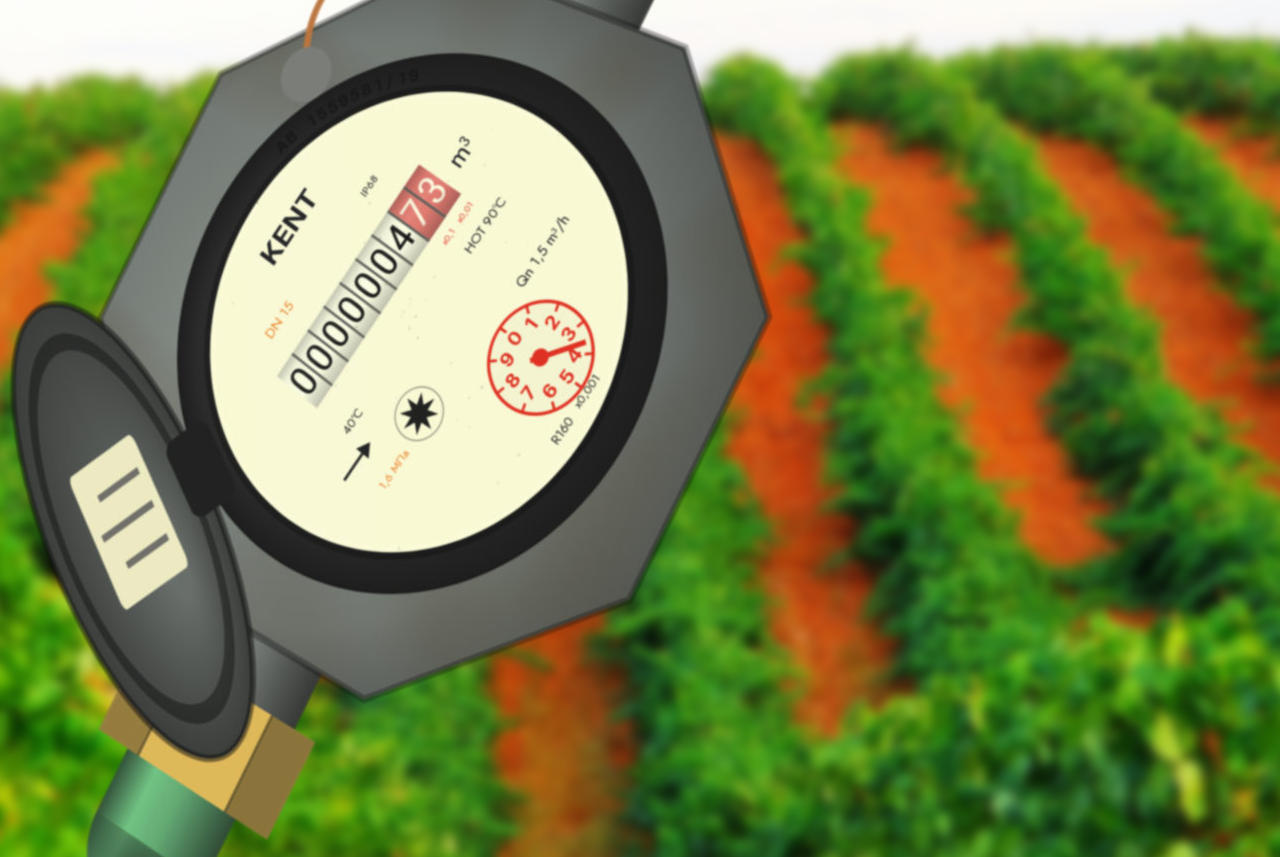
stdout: 4.733
